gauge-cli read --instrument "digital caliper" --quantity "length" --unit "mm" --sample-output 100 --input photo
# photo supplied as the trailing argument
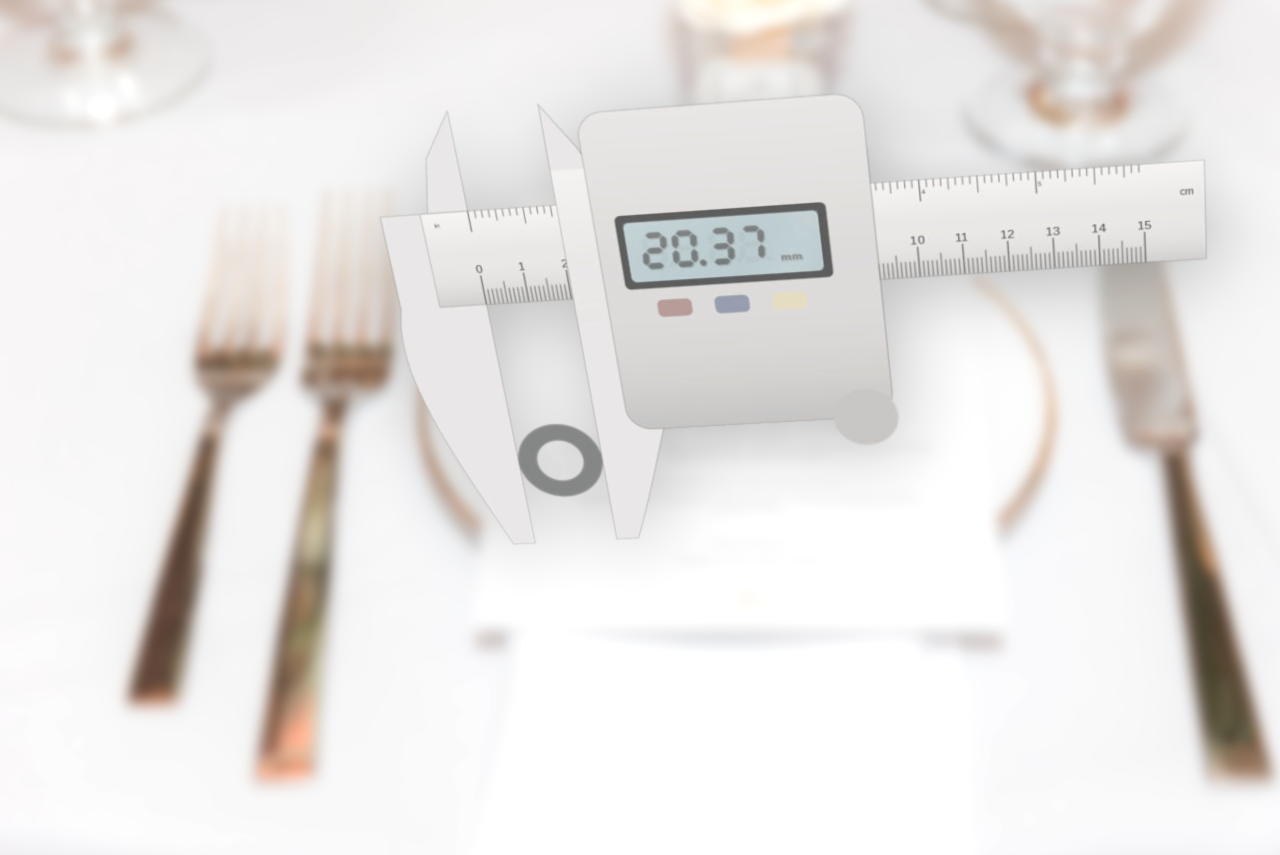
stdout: 20.37
